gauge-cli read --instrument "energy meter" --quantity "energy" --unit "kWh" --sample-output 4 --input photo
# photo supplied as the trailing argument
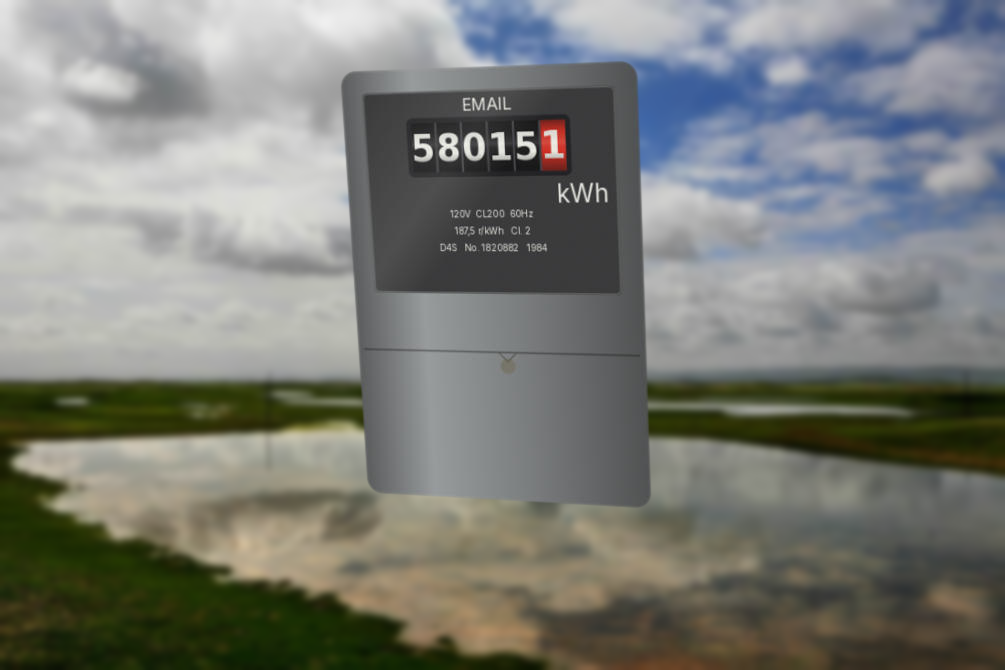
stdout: 58015.1
